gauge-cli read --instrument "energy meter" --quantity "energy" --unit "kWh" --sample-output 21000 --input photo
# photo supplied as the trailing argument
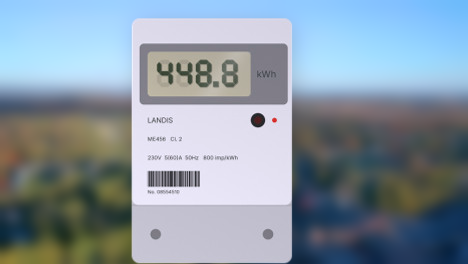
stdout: 448.8
